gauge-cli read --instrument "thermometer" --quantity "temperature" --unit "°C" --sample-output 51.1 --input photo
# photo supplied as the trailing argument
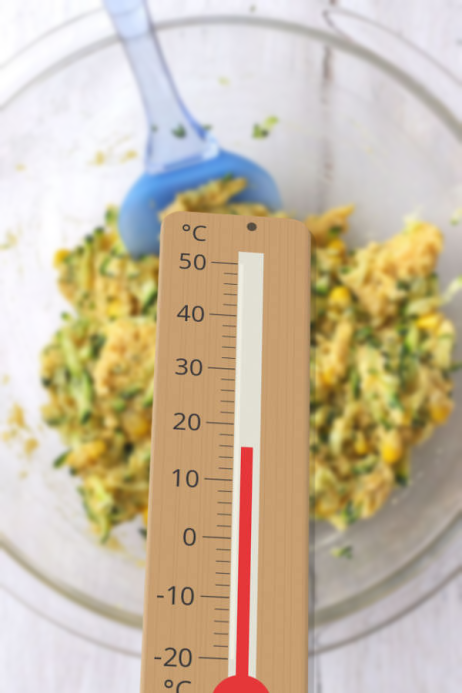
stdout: 16
